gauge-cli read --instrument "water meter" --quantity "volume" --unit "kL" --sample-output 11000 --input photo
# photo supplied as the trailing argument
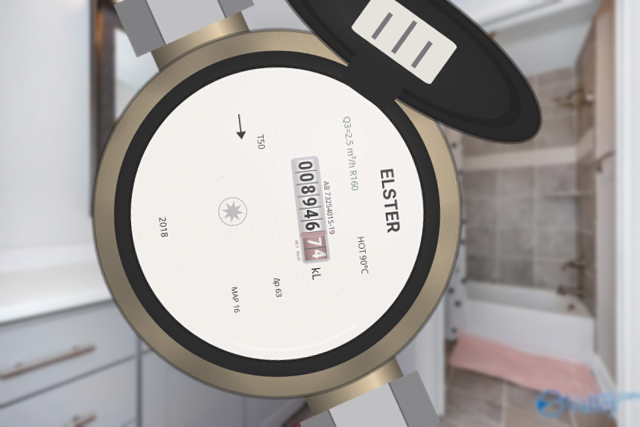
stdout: 8946.74
